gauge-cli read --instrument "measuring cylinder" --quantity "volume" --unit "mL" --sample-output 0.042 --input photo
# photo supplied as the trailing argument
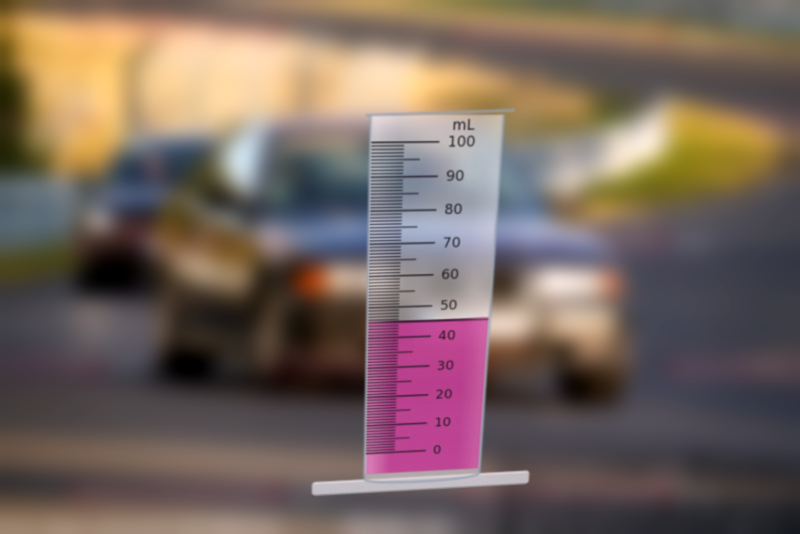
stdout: 45
